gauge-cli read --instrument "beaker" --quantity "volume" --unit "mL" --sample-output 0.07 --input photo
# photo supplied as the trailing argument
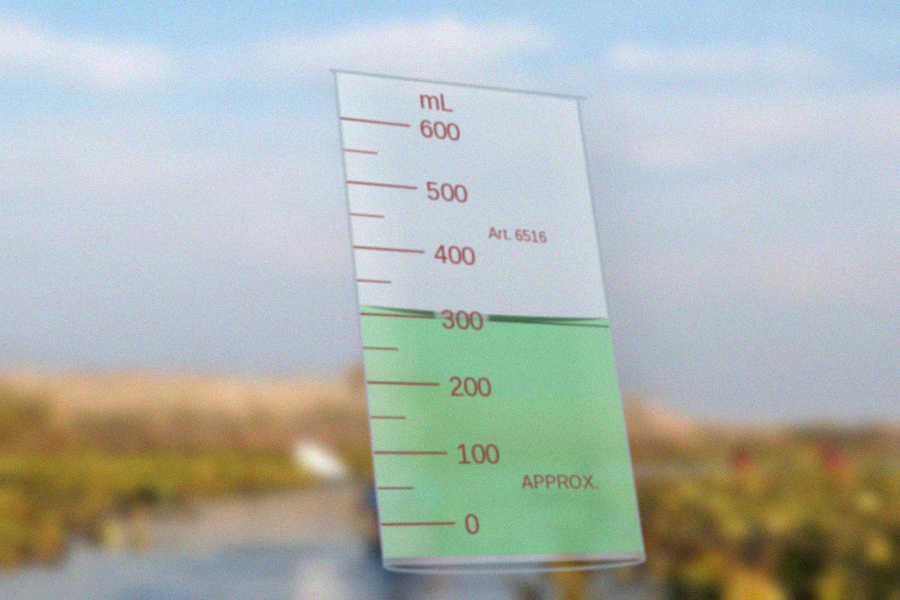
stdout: 300
